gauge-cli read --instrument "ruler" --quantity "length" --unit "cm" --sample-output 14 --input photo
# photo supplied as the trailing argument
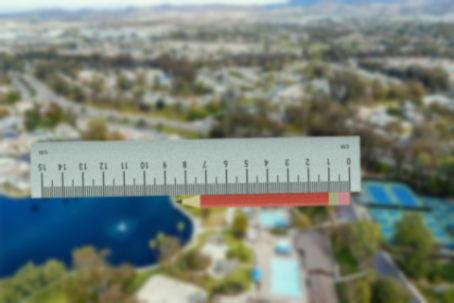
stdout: 8.5
